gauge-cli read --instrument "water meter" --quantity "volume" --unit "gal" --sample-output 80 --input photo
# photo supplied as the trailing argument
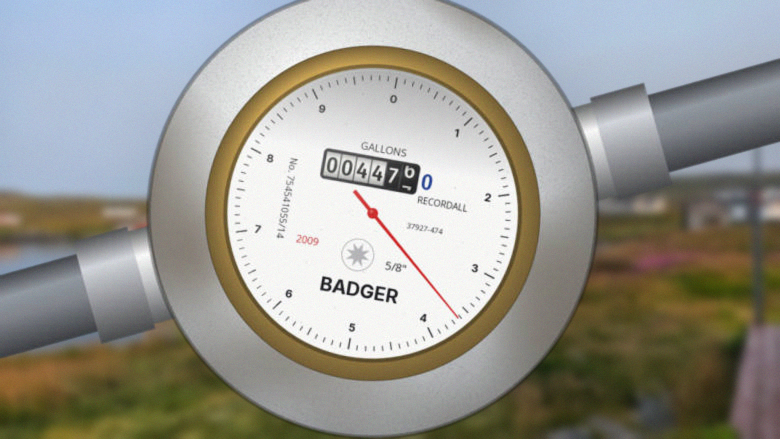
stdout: 44763.6
